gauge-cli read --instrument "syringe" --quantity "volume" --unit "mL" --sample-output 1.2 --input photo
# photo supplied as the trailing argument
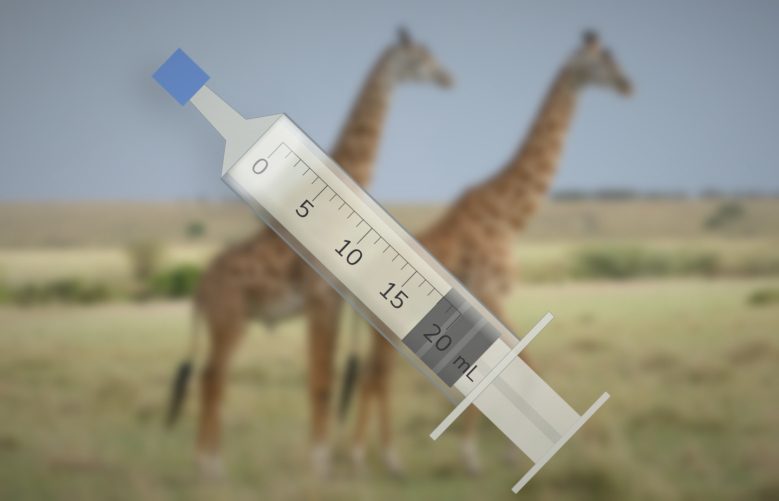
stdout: 18
